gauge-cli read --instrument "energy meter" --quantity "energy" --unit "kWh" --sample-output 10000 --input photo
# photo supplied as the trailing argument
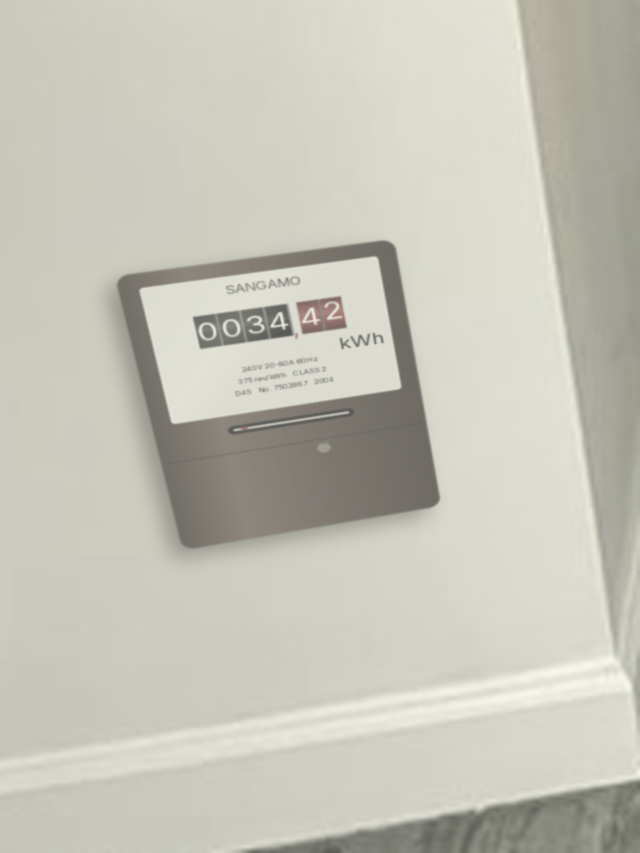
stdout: 34.42
